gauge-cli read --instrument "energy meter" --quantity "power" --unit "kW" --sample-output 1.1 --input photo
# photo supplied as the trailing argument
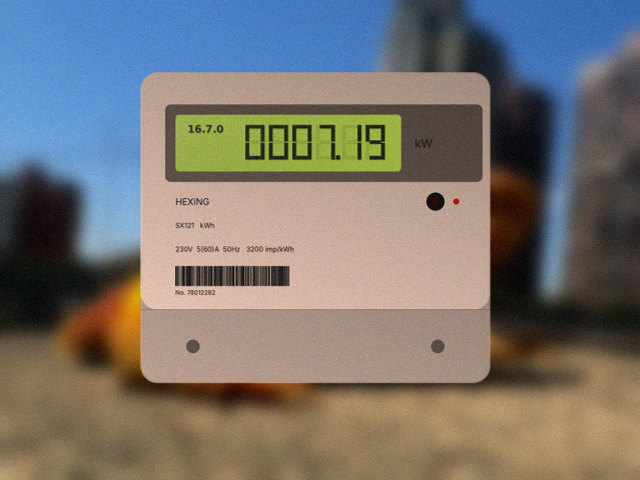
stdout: 7.19
